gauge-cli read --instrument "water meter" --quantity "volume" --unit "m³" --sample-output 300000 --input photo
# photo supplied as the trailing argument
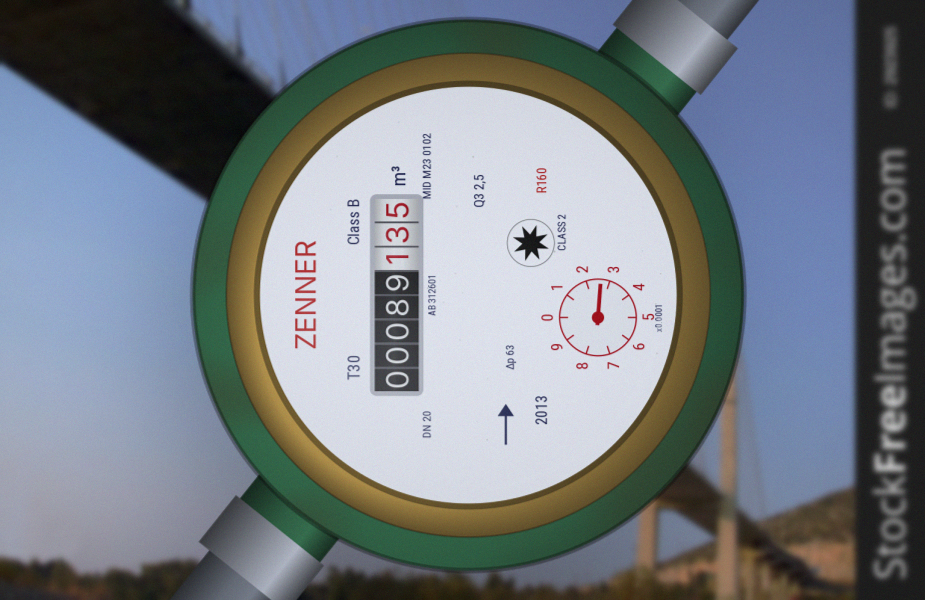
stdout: 89.1352
